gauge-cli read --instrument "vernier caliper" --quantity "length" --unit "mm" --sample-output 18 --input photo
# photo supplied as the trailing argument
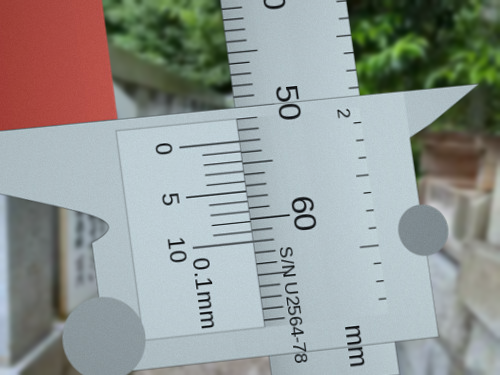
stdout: 53.0
